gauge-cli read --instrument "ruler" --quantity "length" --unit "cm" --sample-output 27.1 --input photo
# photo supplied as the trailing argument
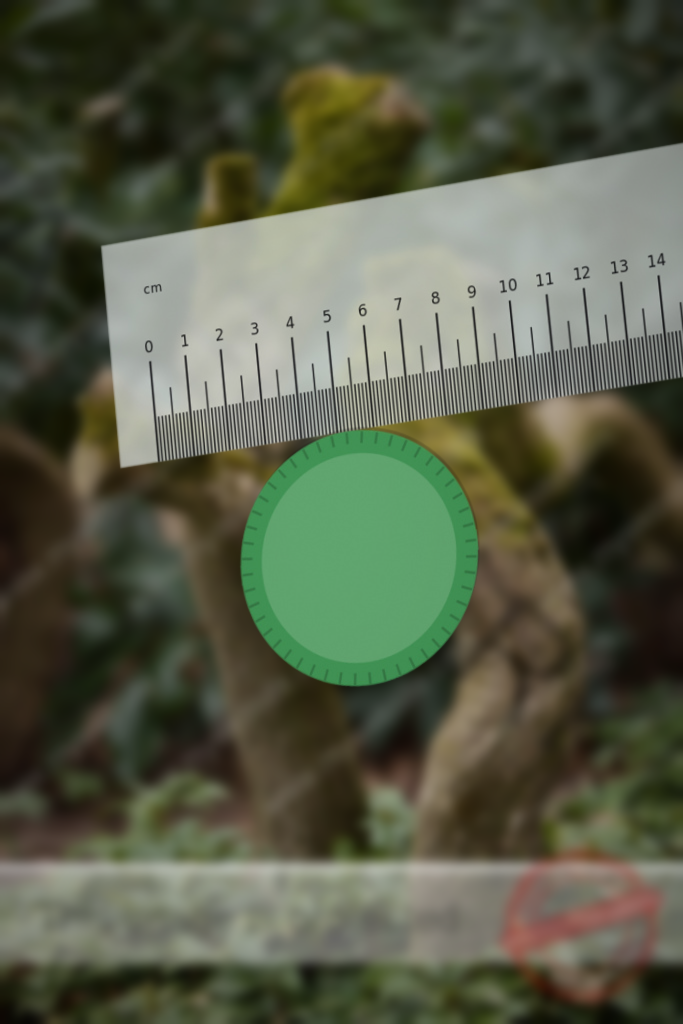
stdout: 6.5
